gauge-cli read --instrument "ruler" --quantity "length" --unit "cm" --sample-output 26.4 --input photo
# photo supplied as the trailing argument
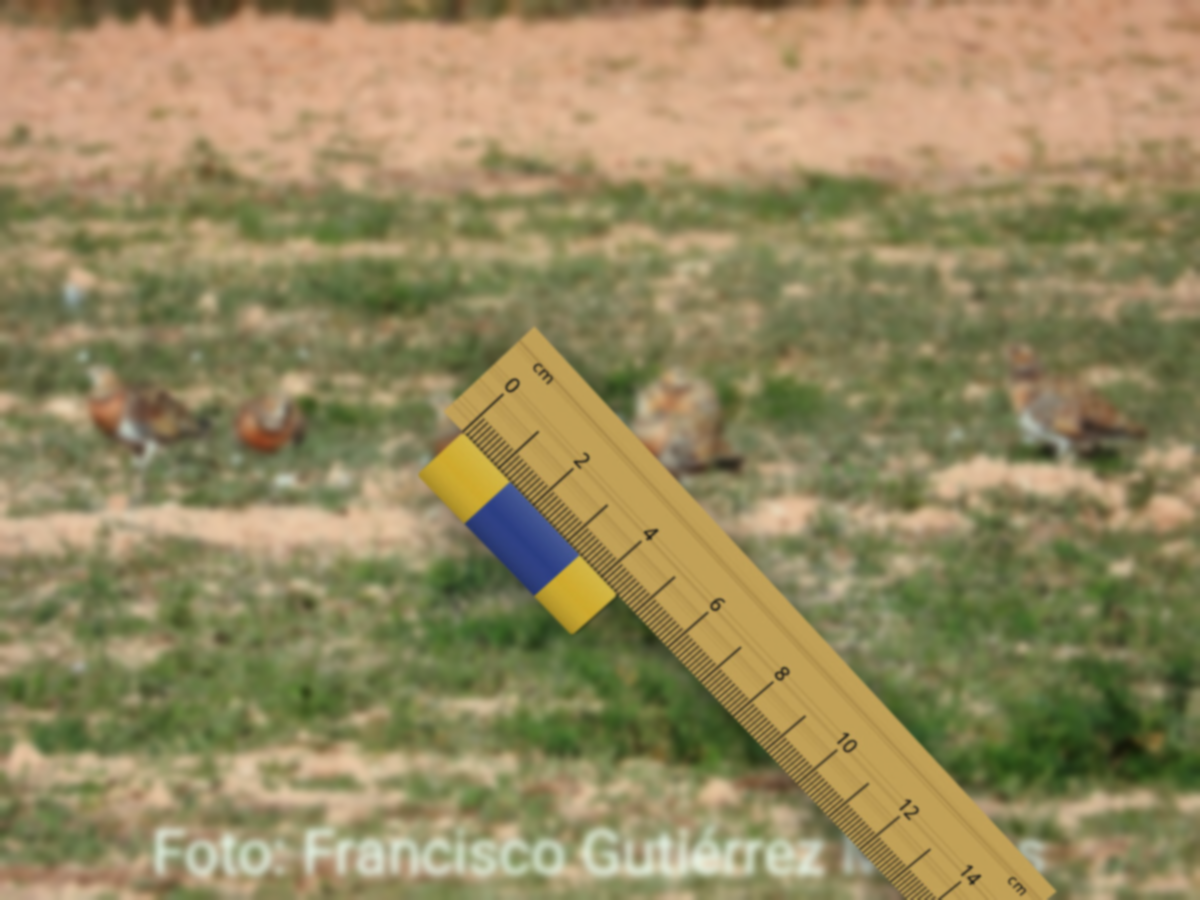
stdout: 4.5
